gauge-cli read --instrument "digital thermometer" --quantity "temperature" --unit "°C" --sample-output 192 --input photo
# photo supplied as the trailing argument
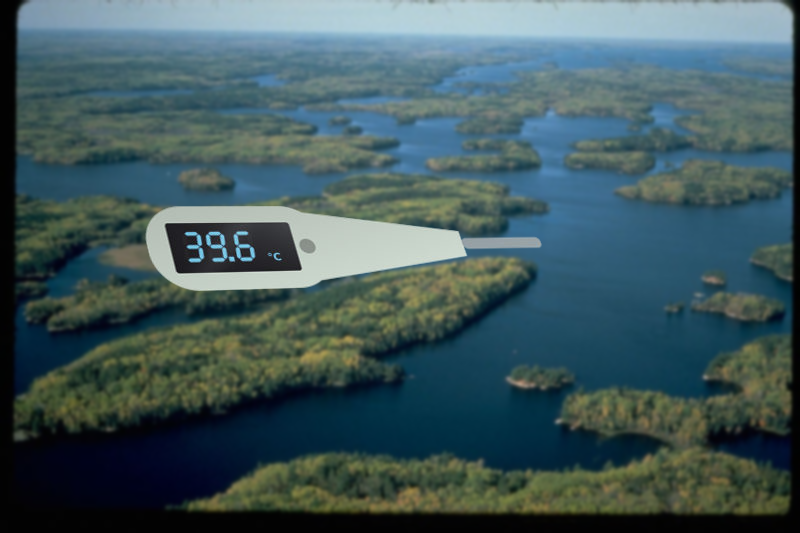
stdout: 39.6
